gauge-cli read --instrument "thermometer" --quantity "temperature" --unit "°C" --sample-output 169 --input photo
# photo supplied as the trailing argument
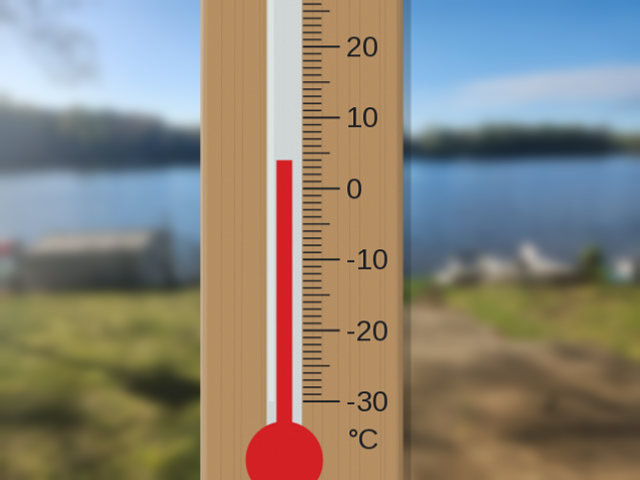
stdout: 4
